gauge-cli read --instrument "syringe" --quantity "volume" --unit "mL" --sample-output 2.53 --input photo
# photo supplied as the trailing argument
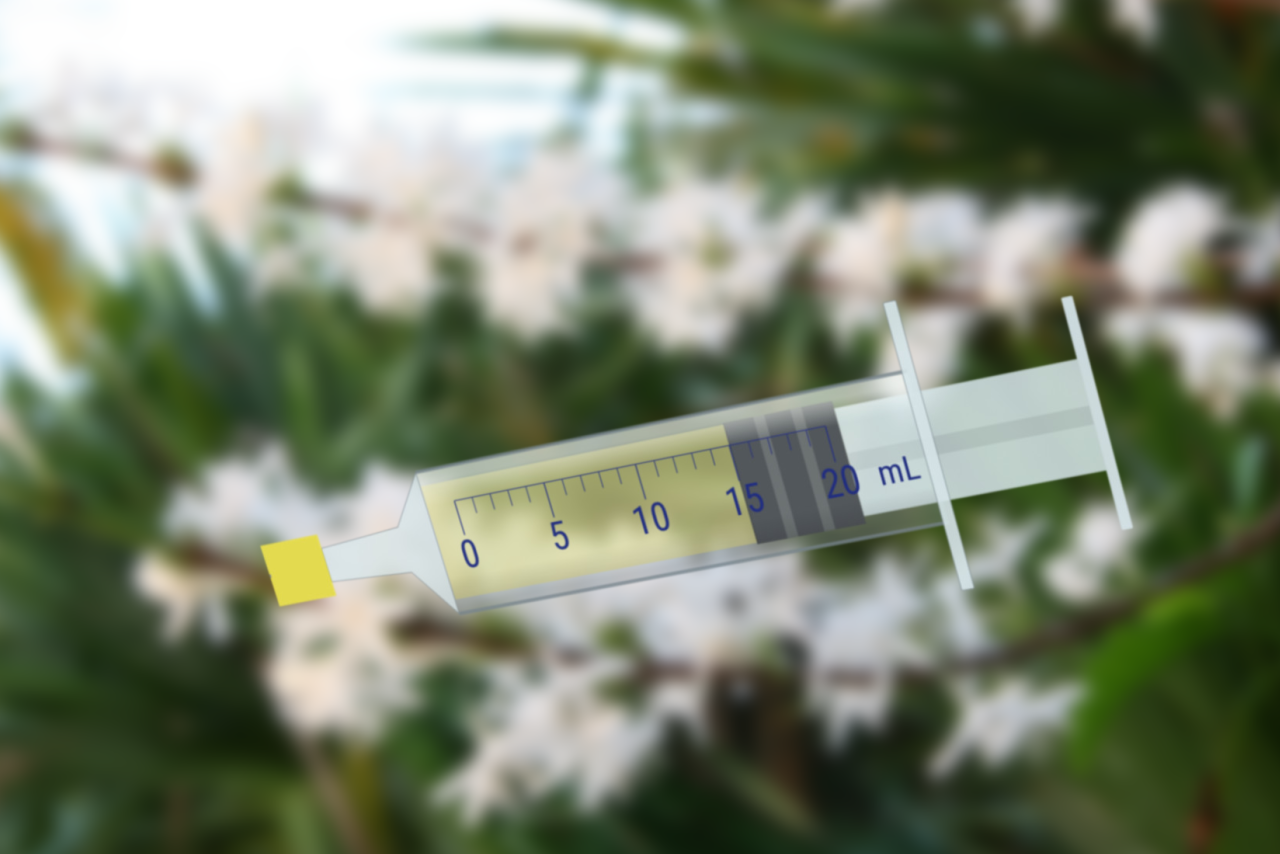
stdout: 15
